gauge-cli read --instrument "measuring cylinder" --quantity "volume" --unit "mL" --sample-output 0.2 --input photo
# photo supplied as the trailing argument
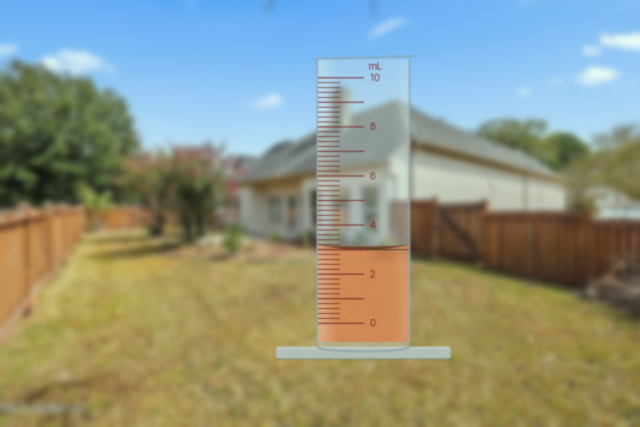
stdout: 3
